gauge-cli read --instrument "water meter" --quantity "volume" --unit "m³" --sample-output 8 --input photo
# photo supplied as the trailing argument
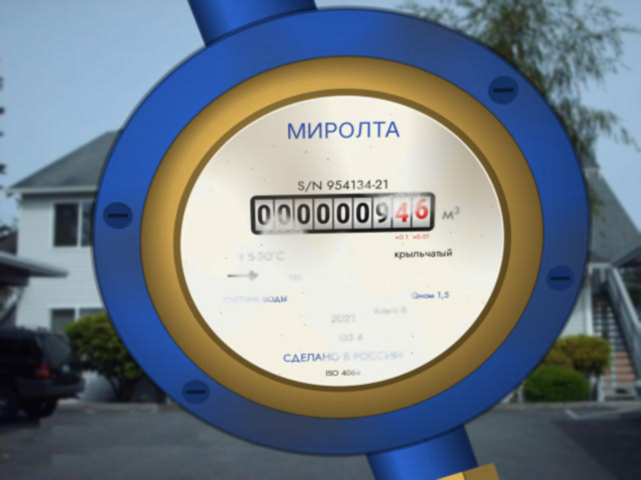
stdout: 9.46
